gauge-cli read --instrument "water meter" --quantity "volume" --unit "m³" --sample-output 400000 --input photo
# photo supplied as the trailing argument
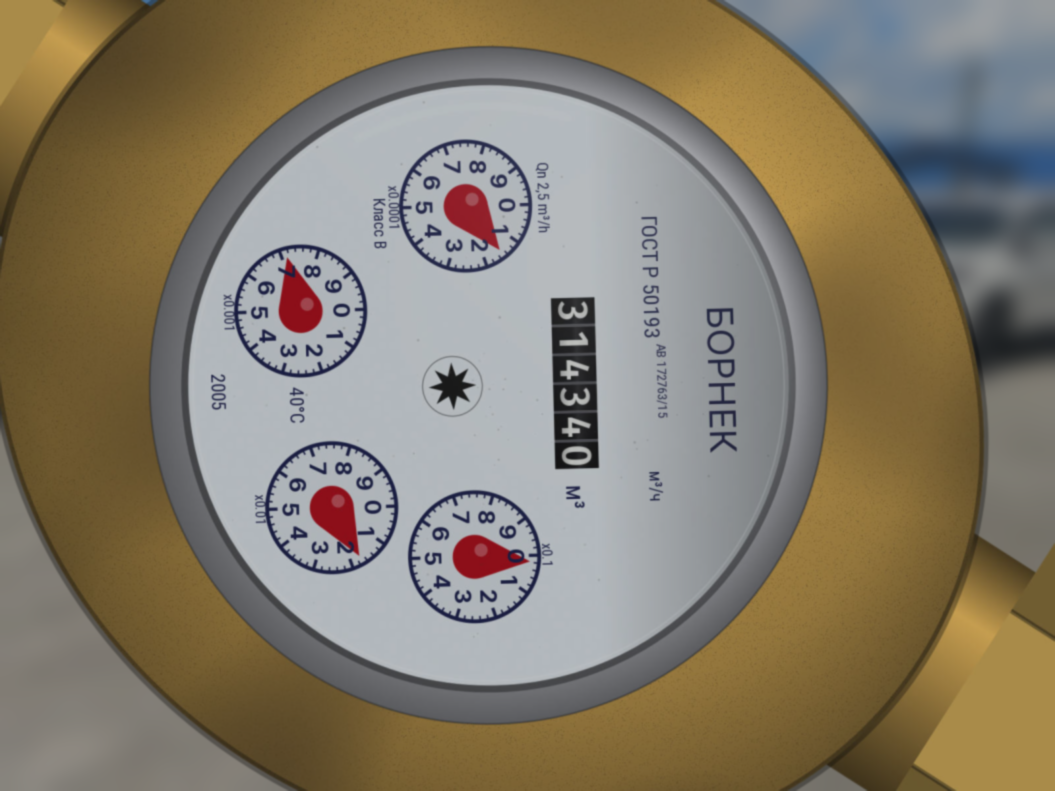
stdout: 314340.0171
